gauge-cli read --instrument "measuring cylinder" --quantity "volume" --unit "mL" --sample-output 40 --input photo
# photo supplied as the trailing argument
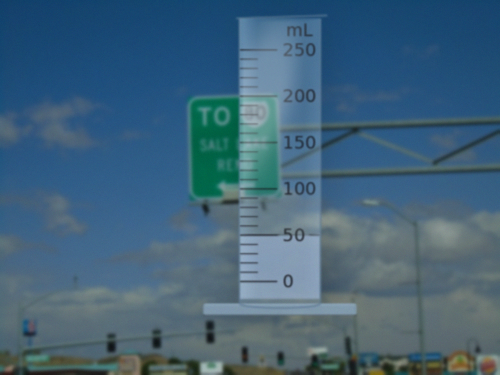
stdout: 50
